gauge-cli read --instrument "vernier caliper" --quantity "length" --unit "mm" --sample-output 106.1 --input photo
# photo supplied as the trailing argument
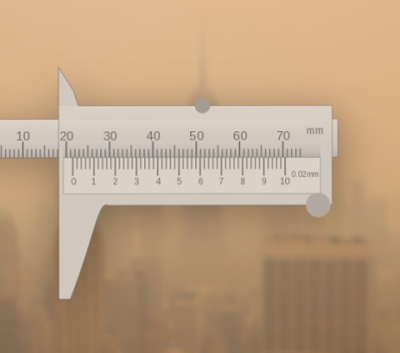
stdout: 21.5
